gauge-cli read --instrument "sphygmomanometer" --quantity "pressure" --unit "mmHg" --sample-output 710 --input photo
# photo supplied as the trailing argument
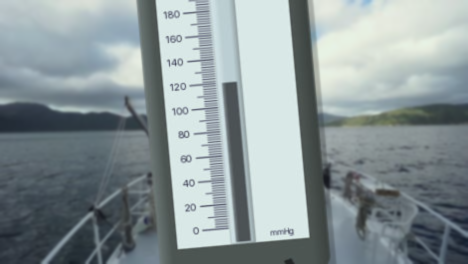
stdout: 120
